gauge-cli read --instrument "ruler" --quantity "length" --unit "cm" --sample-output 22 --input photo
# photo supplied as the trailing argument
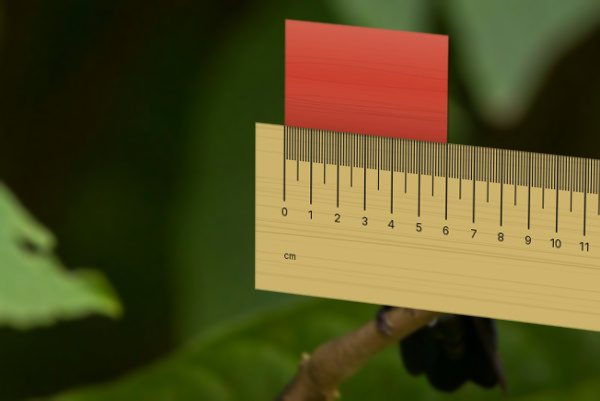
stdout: 6
